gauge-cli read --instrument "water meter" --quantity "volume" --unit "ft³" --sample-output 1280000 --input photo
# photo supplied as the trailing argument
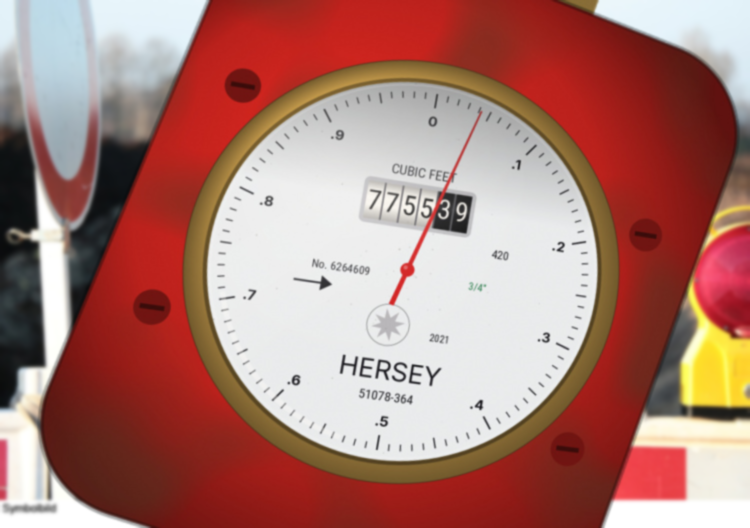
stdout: 775539.04
